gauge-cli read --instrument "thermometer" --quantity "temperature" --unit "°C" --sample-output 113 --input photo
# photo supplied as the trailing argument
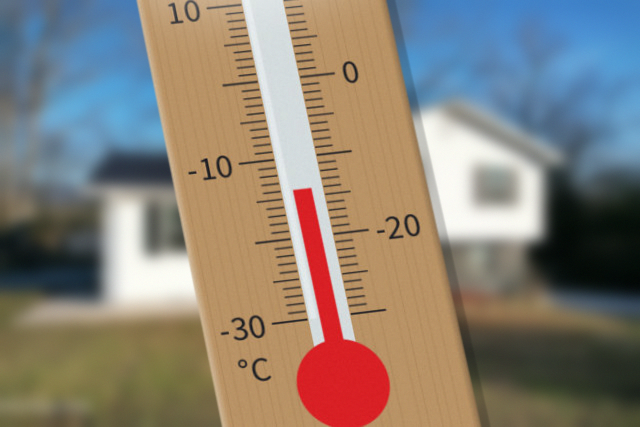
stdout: -14
